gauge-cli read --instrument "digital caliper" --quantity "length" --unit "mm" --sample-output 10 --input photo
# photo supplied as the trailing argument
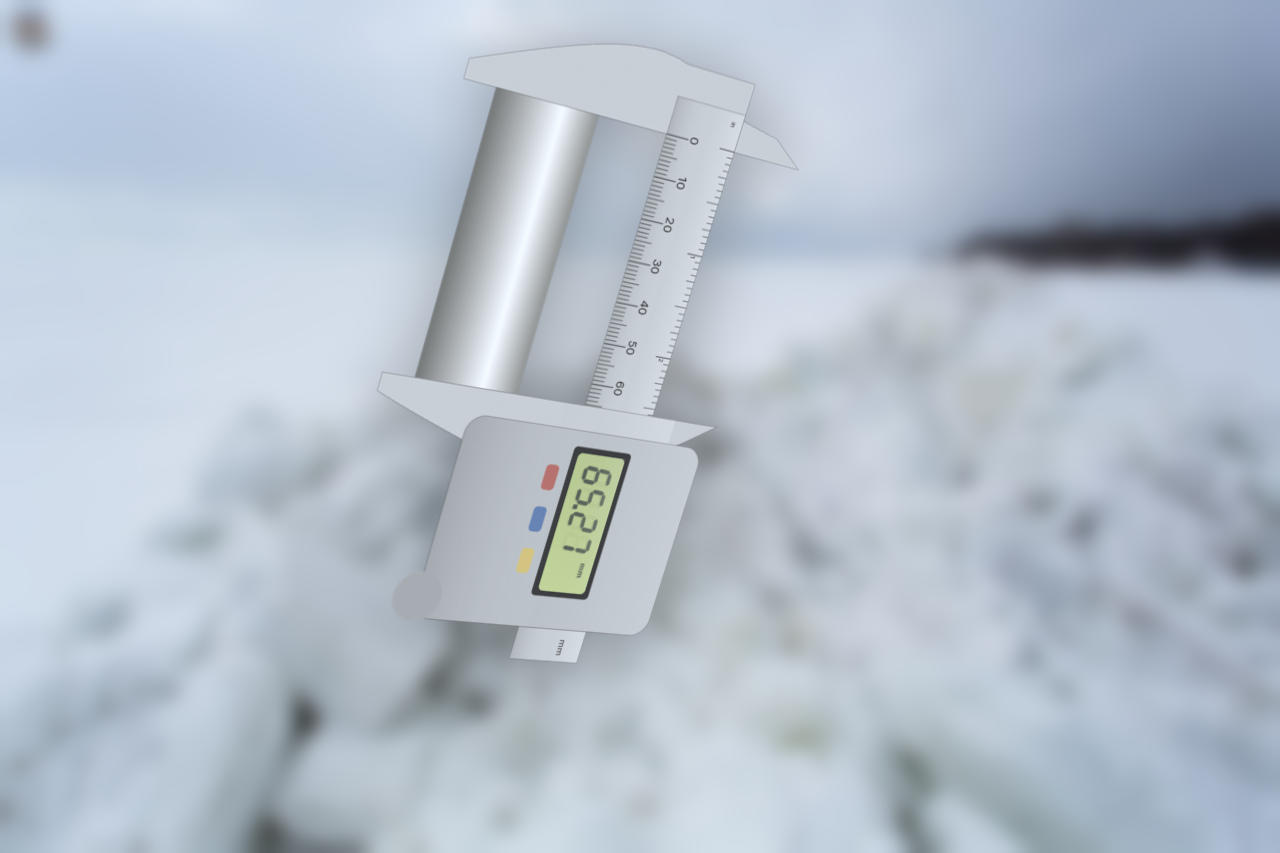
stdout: 65.27
